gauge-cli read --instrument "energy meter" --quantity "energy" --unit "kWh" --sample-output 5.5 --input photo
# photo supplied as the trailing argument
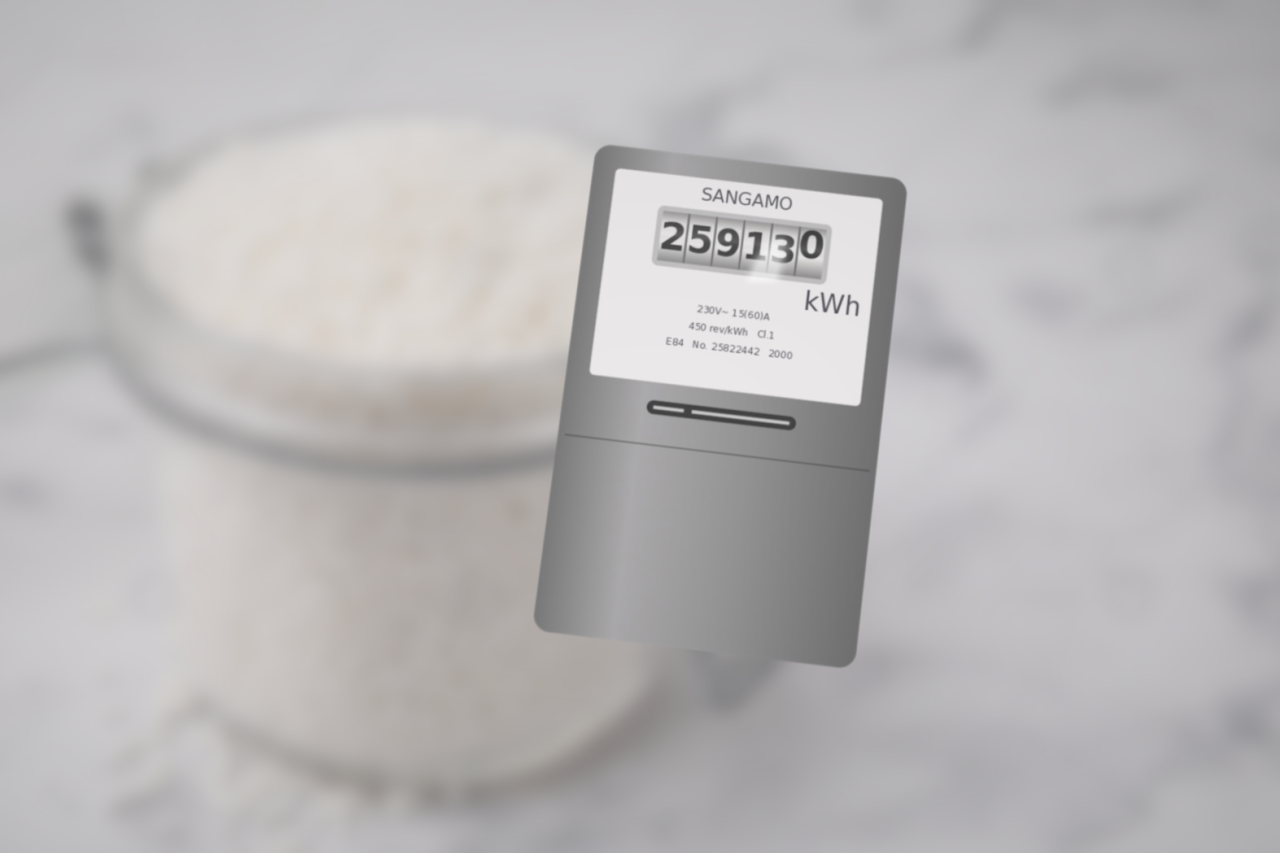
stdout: 259130
